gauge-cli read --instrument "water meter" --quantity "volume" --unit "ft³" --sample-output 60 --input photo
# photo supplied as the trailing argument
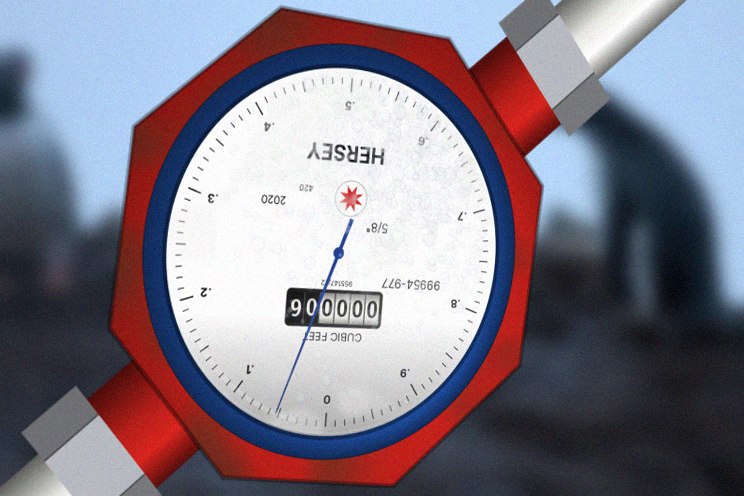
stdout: 6.05
